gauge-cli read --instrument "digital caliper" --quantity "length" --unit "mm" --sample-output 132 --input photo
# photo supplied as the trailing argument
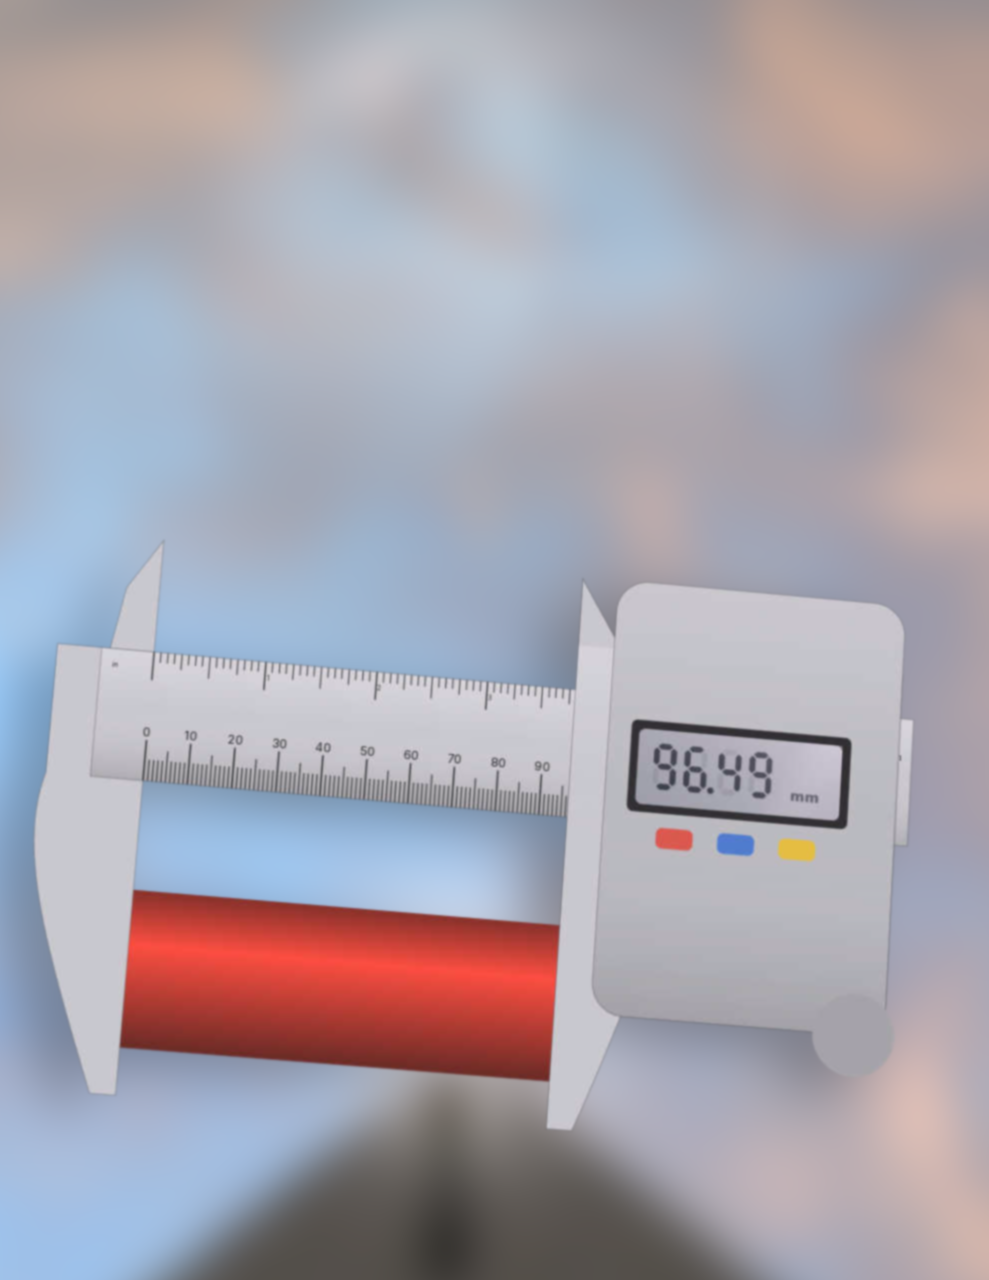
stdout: 96.49
